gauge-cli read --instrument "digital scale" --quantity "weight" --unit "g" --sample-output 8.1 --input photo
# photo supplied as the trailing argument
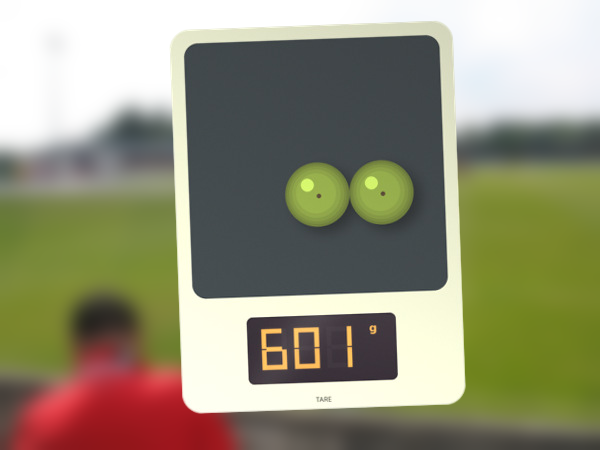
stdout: 601
